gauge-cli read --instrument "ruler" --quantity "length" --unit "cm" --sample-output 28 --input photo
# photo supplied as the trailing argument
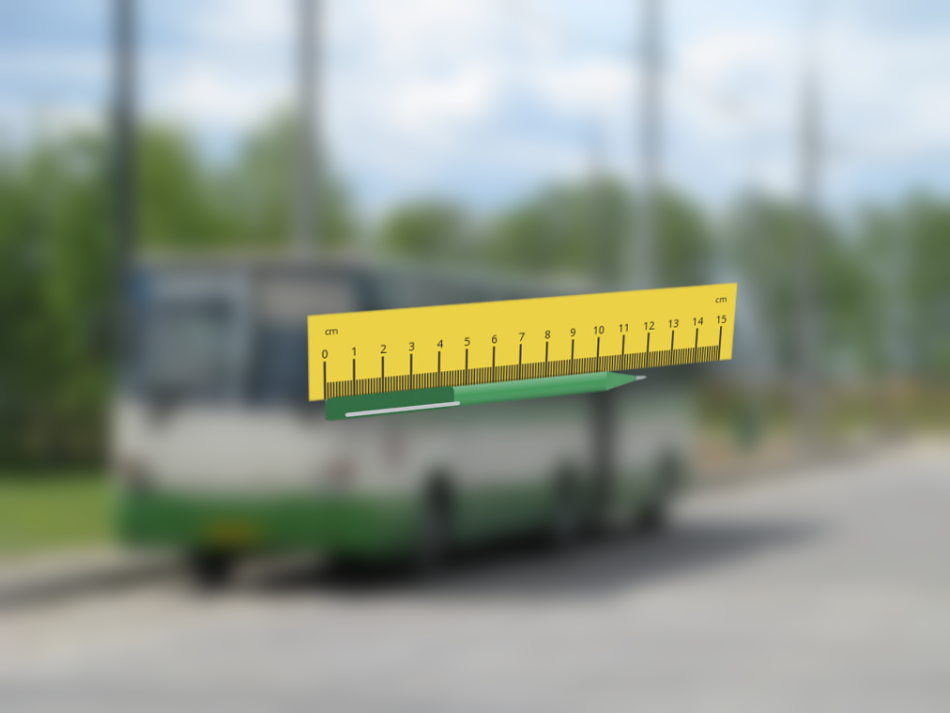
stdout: 12
